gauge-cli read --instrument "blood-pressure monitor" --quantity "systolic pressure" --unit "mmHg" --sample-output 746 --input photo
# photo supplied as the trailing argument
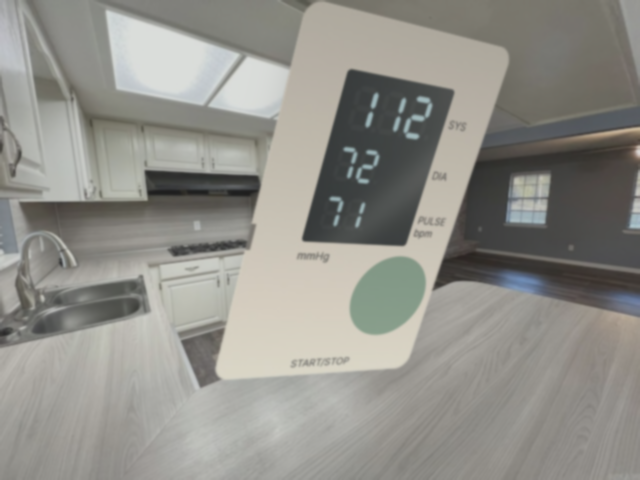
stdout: 112
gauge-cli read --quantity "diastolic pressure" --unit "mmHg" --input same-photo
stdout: 72
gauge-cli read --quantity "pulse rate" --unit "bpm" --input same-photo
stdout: 71
